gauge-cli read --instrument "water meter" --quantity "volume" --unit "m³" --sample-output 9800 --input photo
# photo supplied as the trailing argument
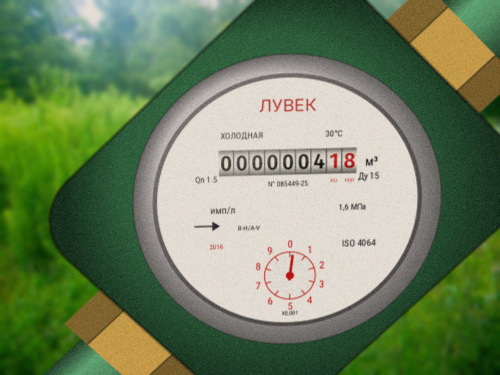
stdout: 4.180
